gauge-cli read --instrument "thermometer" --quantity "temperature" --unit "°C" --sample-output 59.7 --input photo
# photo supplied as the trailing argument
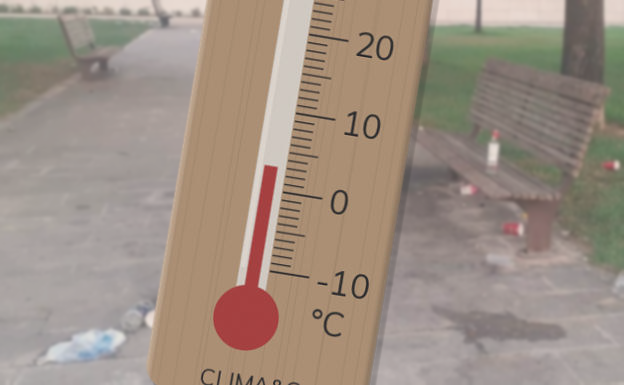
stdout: 3
